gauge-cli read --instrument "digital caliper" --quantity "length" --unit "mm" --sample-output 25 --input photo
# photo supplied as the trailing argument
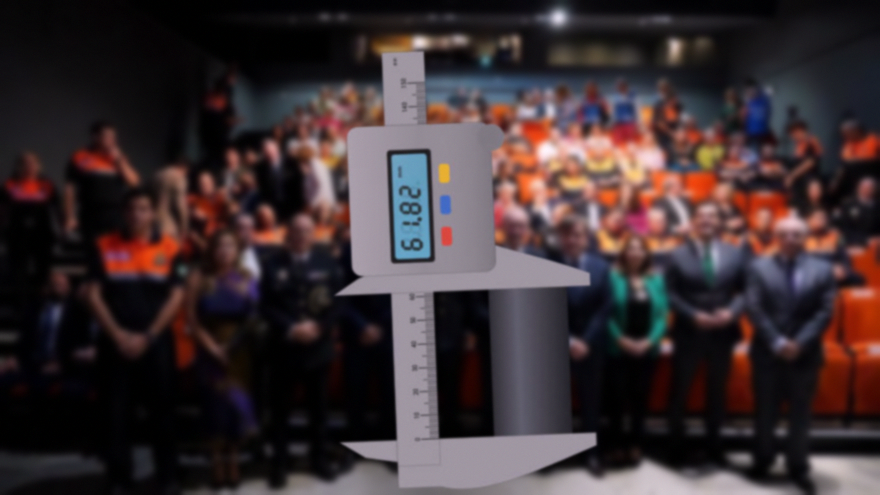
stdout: 61.82
